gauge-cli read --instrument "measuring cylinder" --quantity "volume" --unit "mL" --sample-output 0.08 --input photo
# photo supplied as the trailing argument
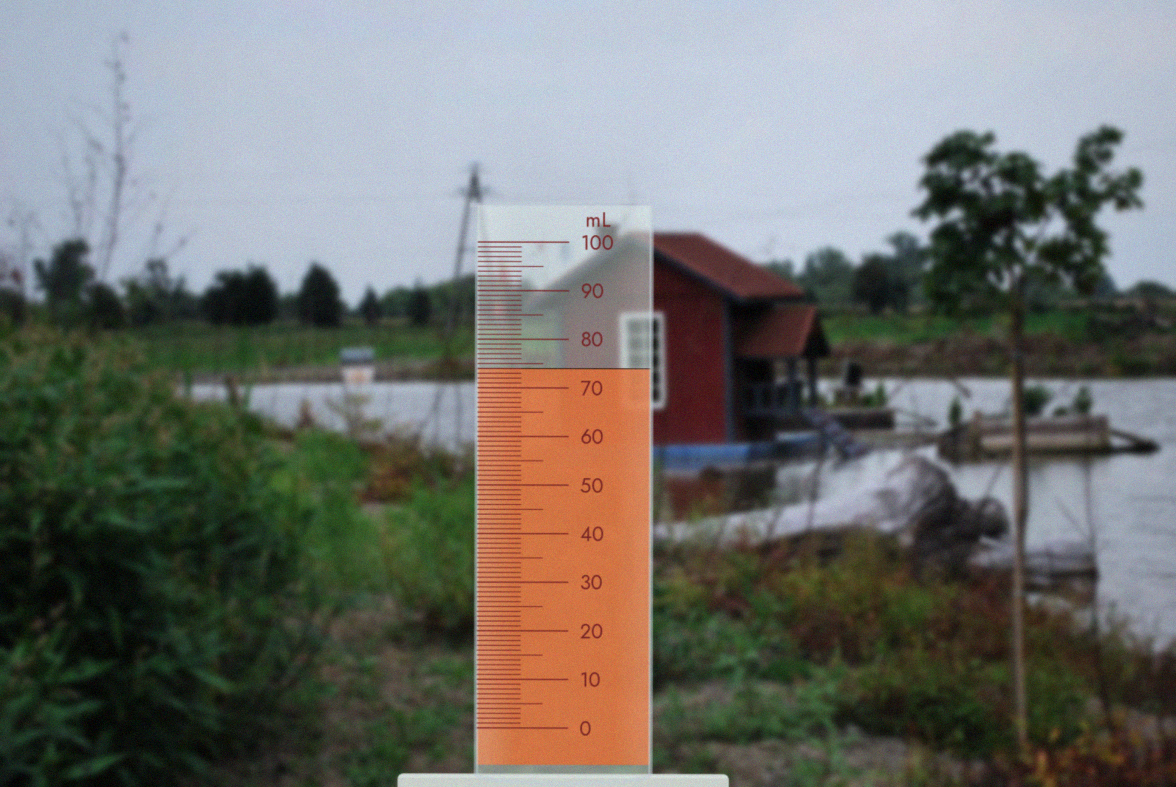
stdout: 74
